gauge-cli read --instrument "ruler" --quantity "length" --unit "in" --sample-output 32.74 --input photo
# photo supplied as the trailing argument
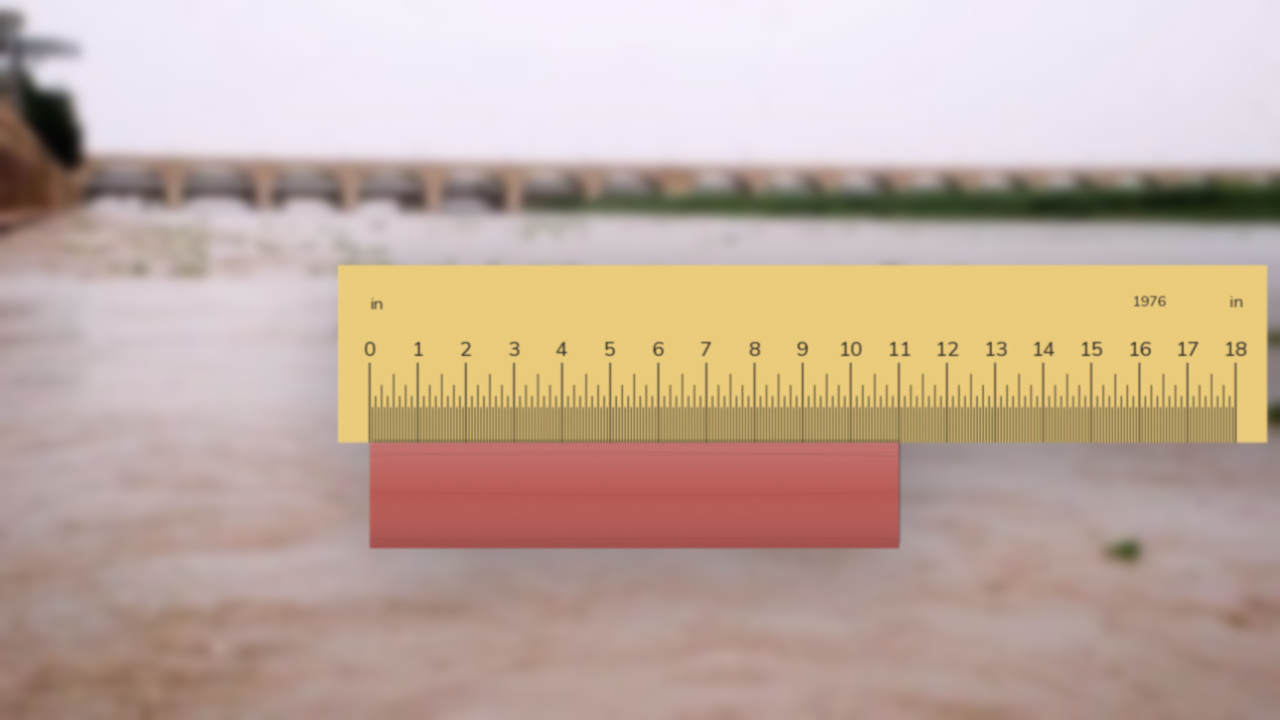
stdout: 11
